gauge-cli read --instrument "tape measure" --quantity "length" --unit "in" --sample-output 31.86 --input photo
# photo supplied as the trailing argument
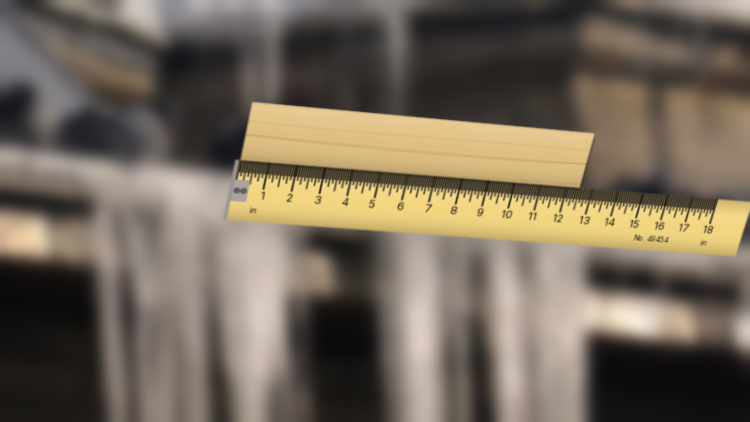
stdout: 12.5
